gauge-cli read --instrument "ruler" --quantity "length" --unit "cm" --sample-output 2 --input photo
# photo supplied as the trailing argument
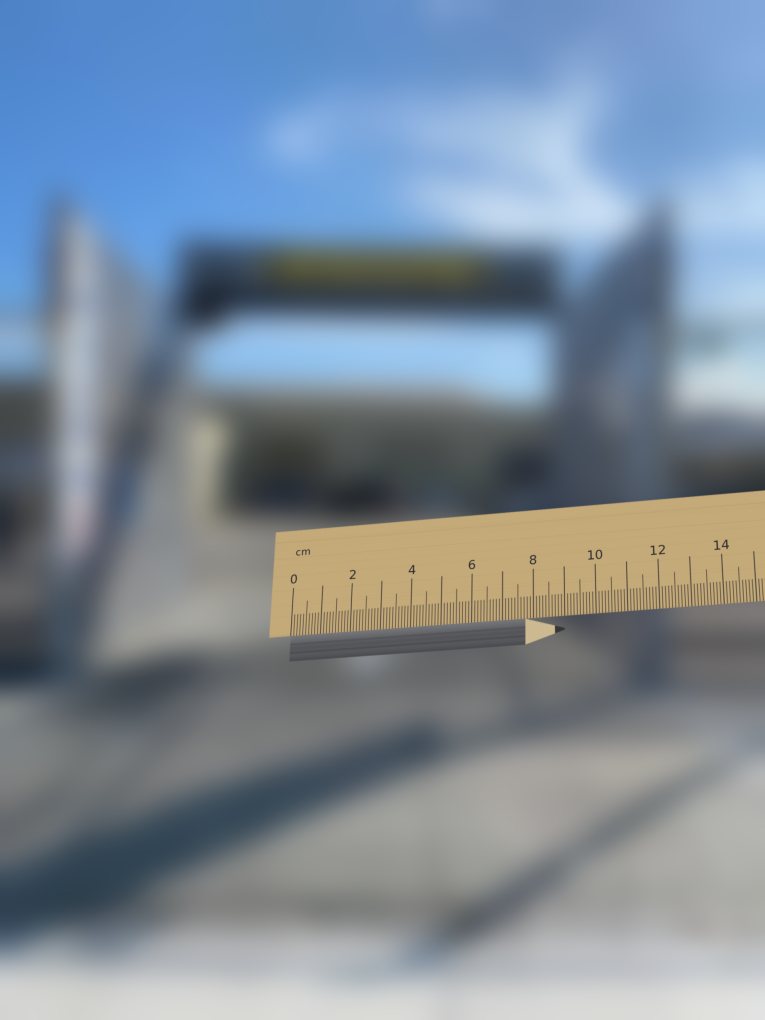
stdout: 9
